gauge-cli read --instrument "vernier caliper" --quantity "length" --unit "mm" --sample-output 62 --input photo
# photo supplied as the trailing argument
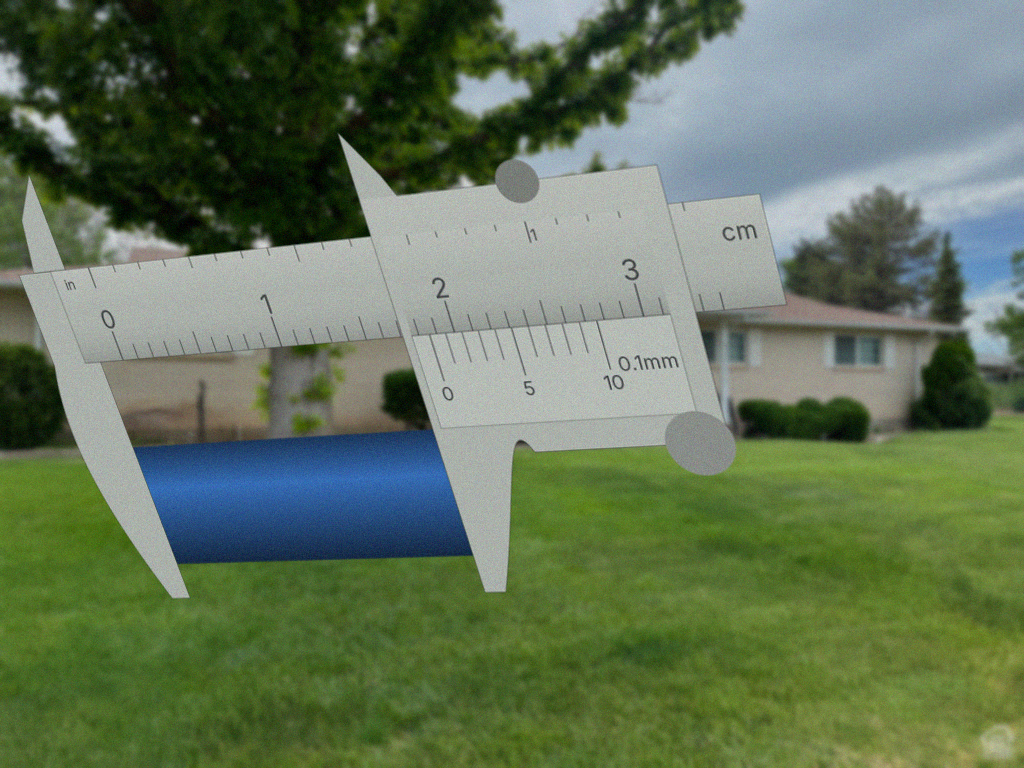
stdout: 18.6
